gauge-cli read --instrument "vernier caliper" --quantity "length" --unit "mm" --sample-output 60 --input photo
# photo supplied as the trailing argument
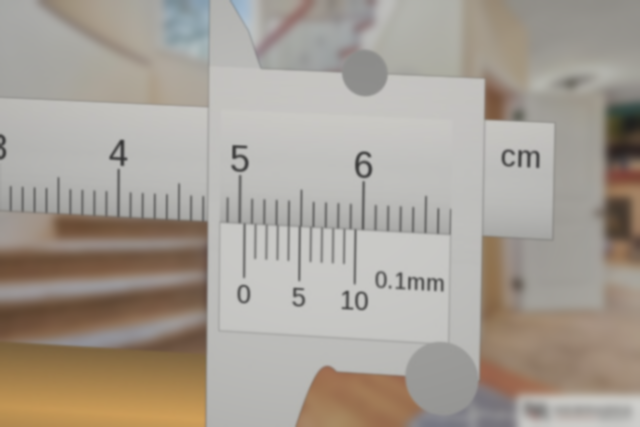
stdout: 50.4
